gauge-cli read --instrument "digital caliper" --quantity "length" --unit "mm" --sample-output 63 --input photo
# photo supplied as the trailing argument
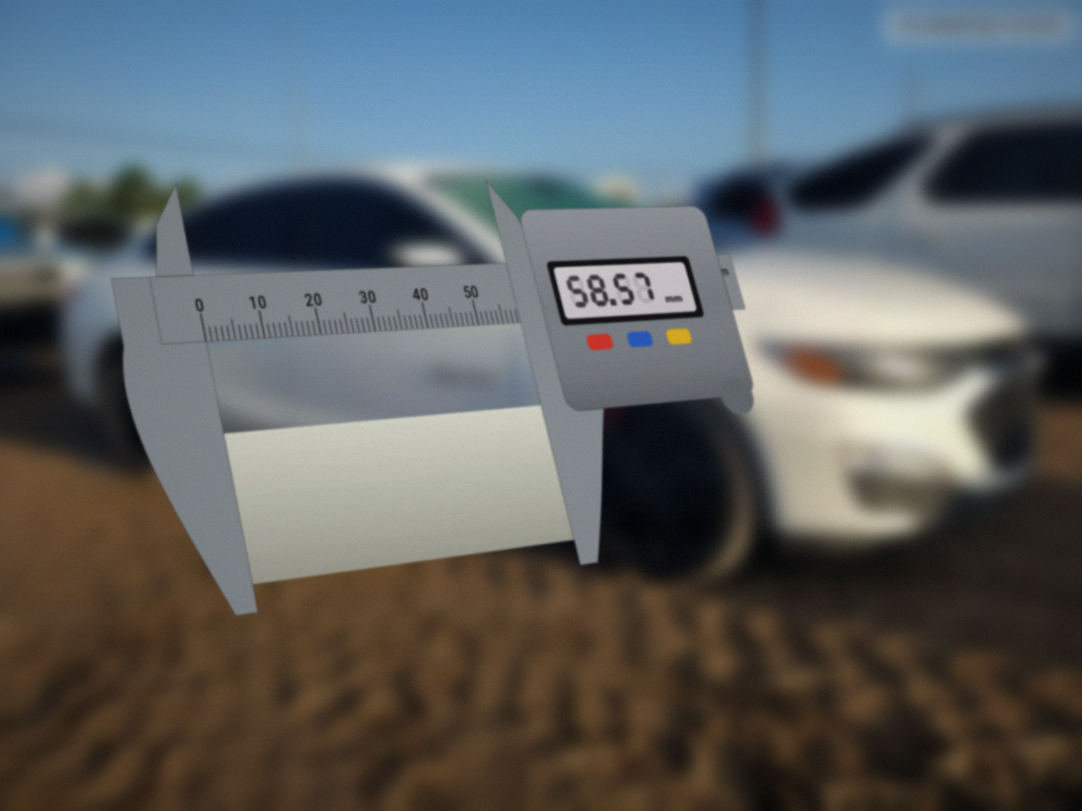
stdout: 58.57
